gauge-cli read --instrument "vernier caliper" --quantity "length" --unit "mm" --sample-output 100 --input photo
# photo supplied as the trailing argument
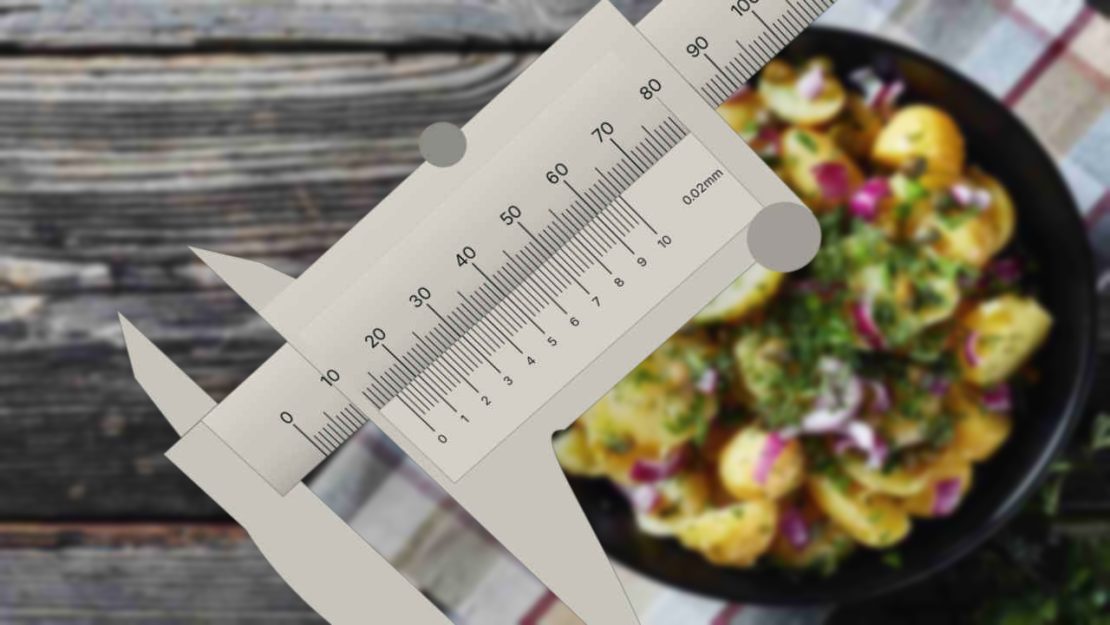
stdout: 15.6
